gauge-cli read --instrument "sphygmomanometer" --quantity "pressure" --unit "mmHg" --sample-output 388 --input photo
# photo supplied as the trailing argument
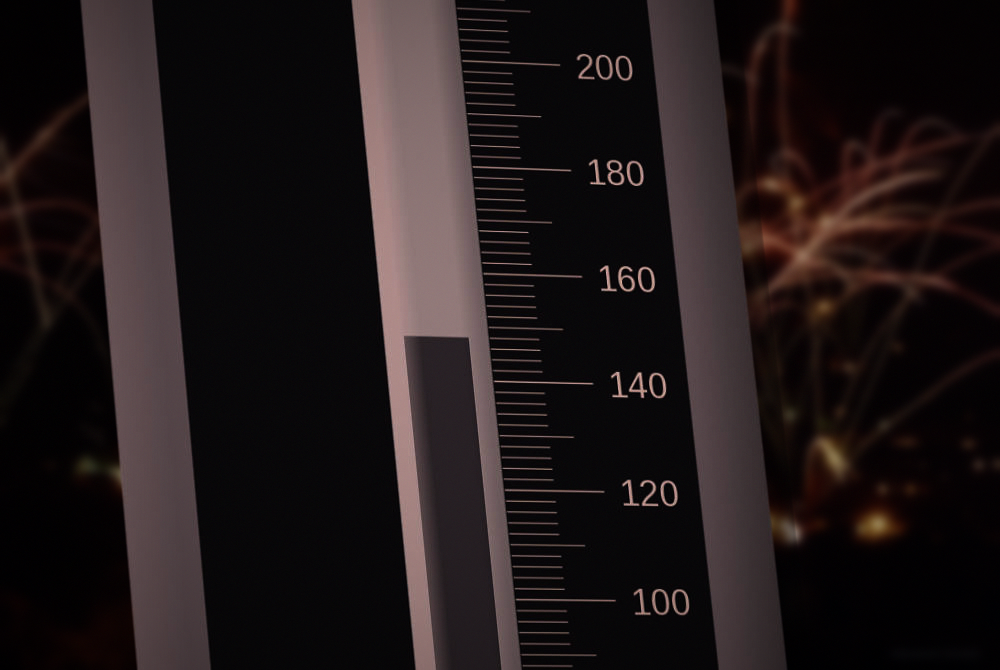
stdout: 148
